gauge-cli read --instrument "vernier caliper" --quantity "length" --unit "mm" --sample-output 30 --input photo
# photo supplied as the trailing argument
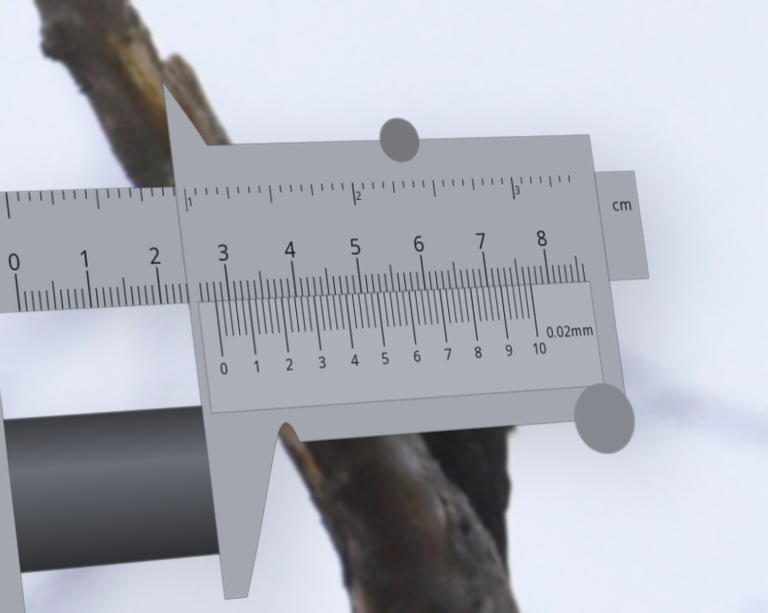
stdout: 28.0
